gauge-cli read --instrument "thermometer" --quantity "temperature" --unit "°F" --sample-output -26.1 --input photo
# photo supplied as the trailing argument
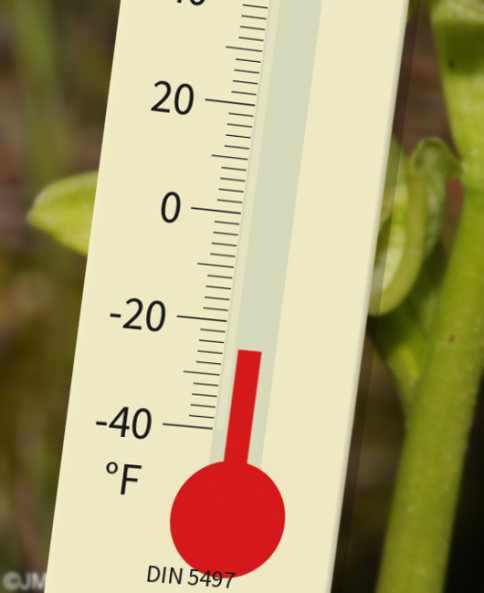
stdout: -25
